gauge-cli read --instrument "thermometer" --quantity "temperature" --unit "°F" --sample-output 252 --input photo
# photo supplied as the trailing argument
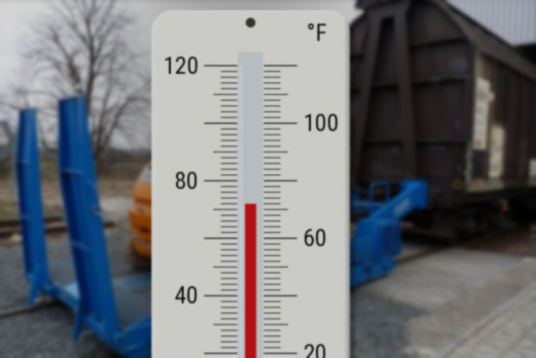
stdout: 72
